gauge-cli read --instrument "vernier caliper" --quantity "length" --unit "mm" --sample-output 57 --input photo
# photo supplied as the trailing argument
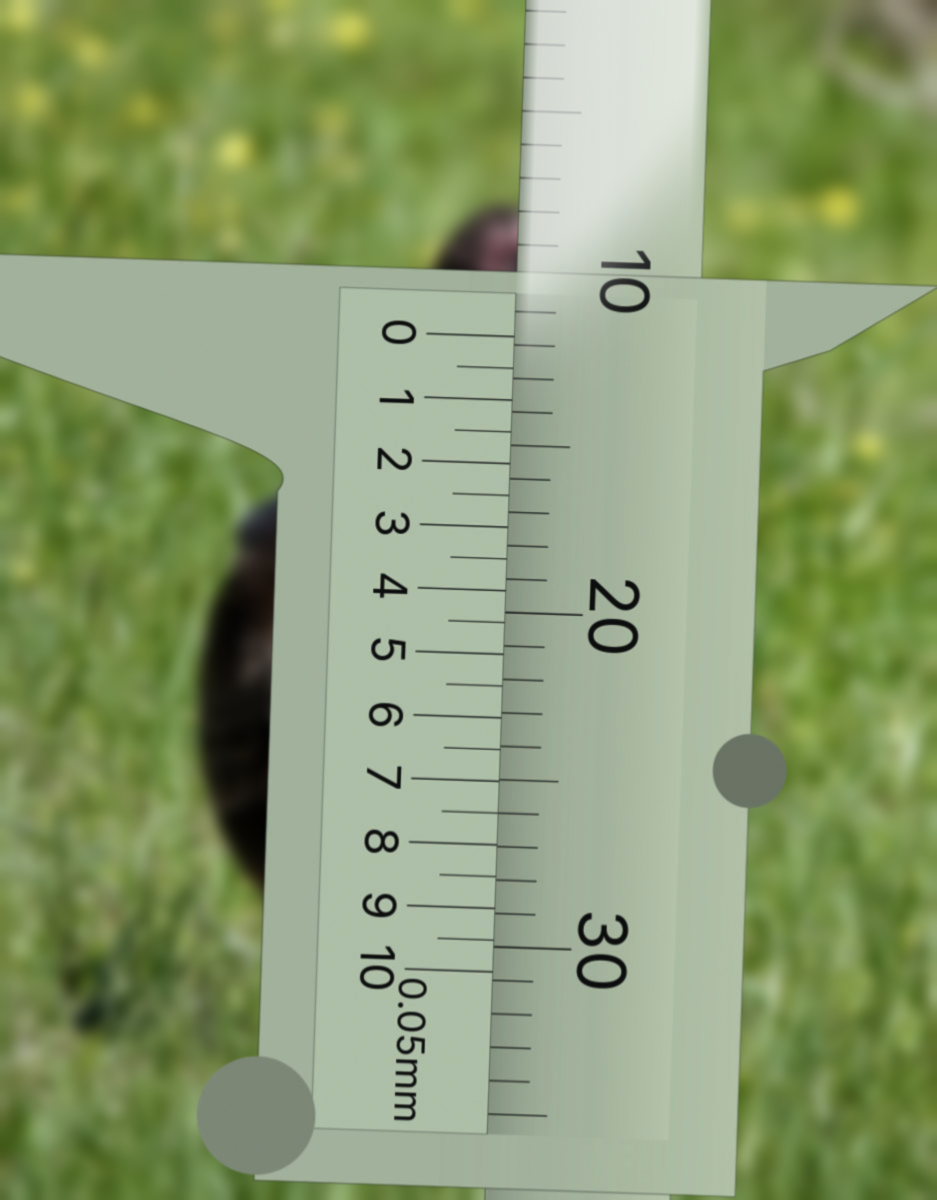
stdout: 11.75
